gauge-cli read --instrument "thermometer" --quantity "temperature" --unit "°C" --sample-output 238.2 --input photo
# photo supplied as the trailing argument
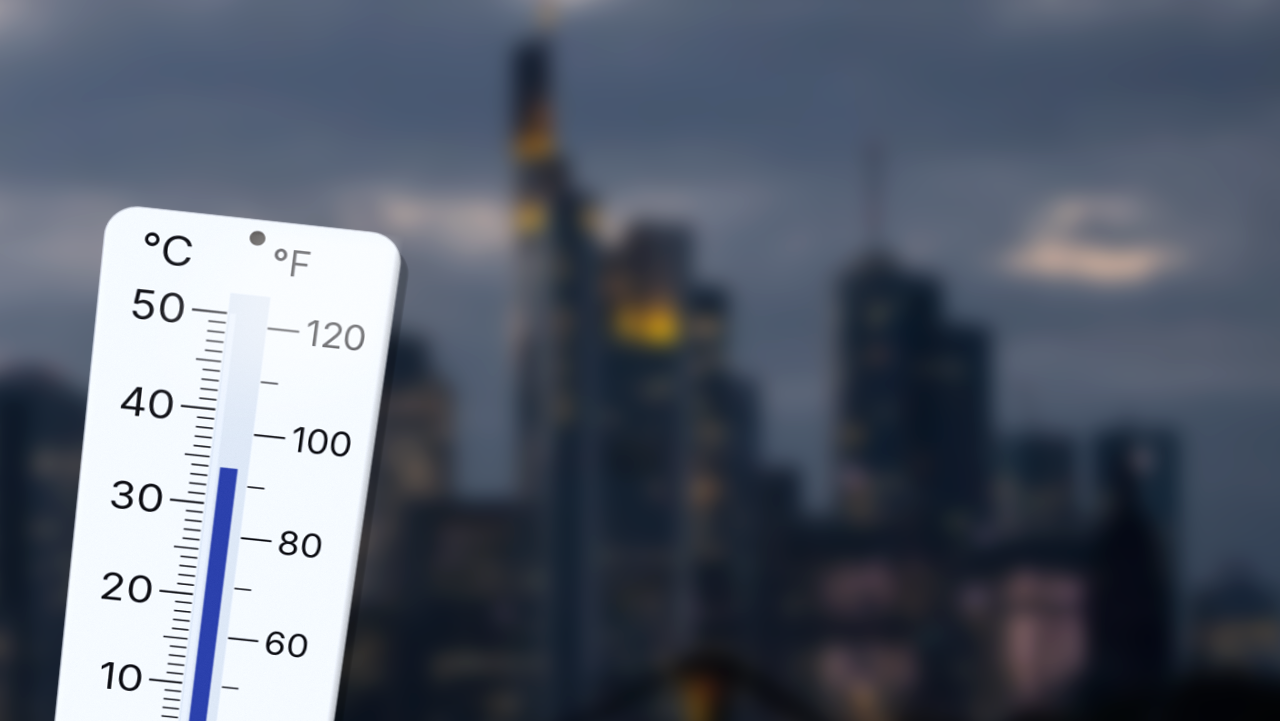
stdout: 34
